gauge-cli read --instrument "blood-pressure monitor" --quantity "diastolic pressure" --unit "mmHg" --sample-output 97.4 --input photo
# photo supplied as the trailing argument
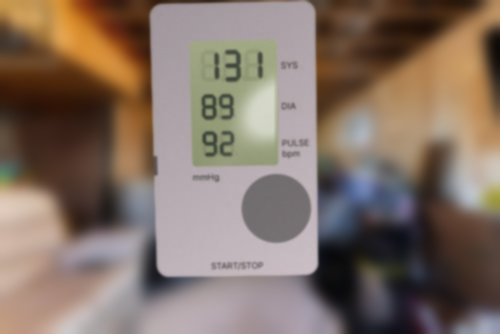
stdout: 89
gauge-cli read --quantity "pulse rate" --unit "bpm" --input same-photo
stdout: 92
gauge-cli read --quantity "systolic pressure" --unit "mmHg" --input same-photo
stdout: 131
